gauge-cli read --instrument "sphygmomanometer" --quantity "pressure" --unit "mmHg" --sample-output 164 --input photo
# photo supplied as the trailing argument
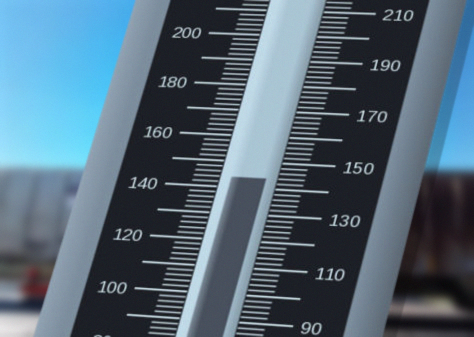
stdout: 144
